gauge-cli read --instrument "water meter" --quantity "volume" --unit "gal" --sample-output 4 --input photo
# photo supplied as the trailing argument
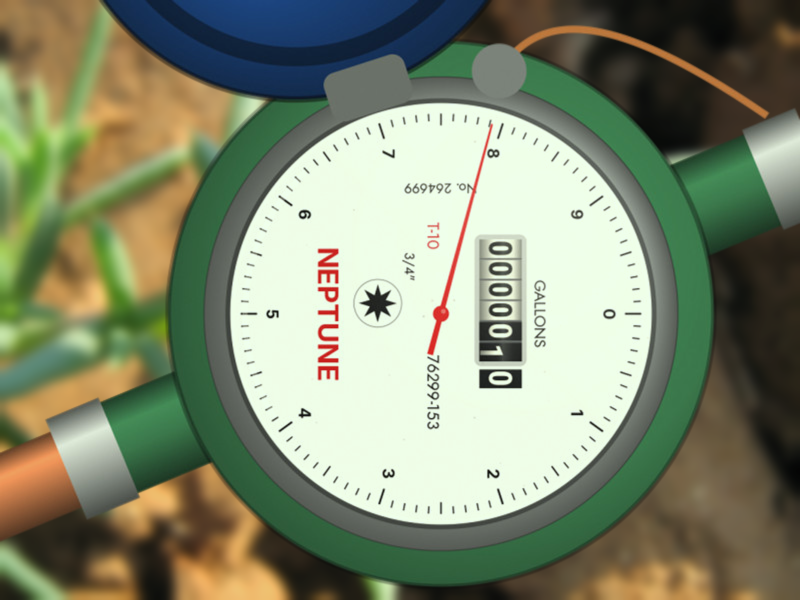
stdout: 7.9
